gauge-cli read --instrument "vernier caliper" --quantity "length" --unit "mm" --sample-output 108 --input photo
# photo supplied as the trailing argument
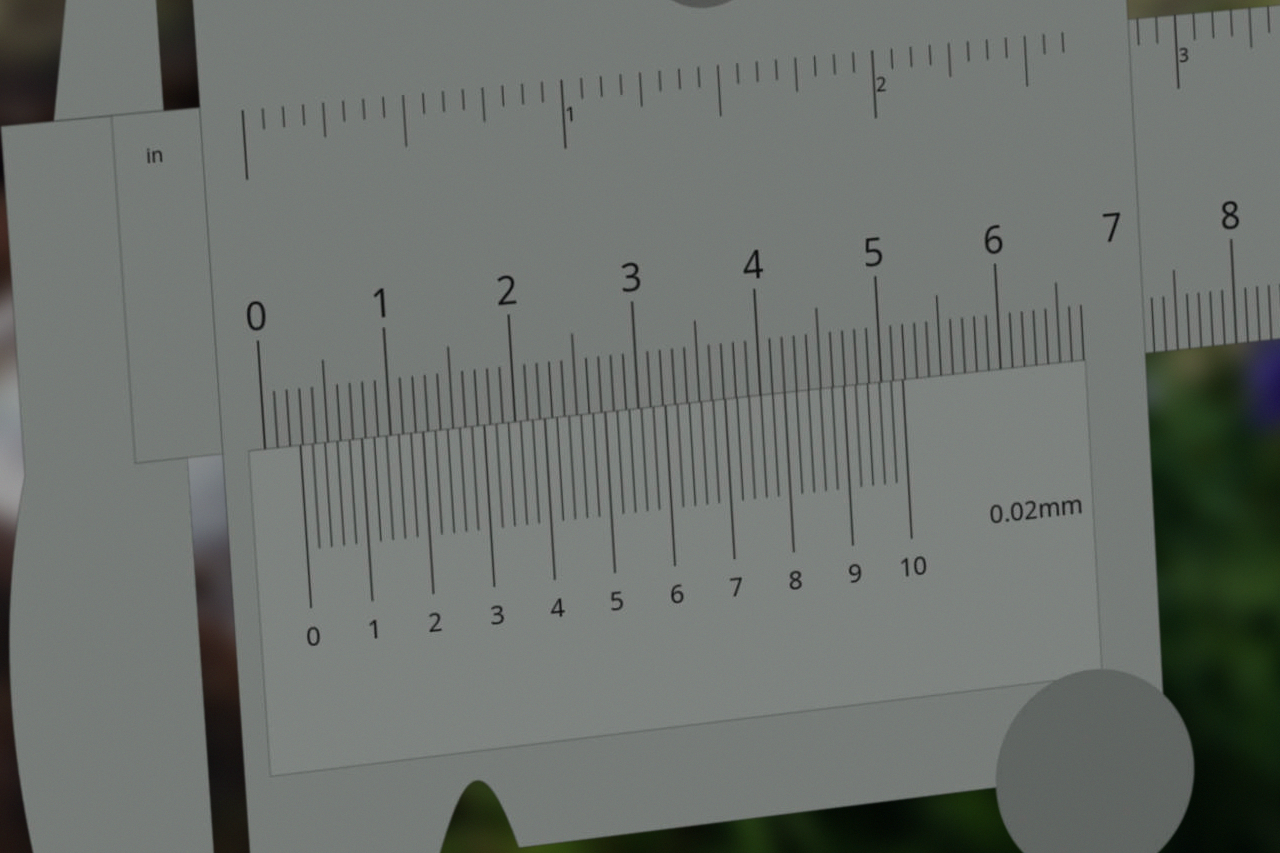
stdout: 2.8
